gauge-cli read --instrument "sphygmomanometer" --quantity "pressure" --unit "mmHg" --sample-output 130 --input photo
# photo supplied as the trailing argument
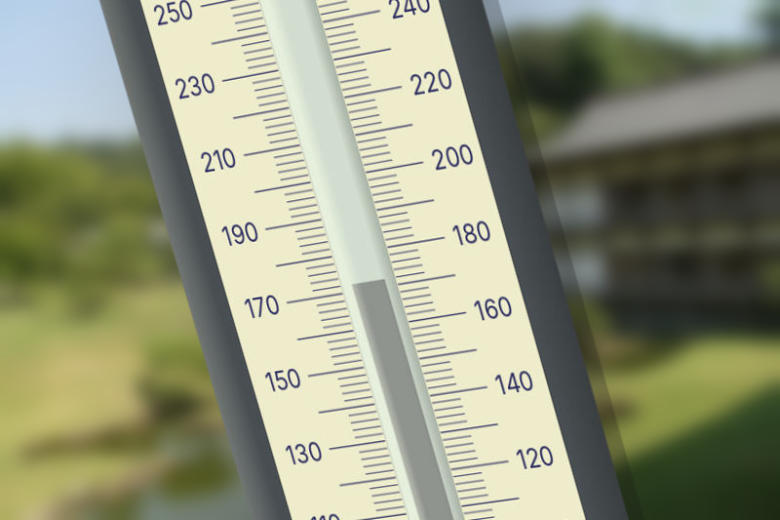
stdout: 172
